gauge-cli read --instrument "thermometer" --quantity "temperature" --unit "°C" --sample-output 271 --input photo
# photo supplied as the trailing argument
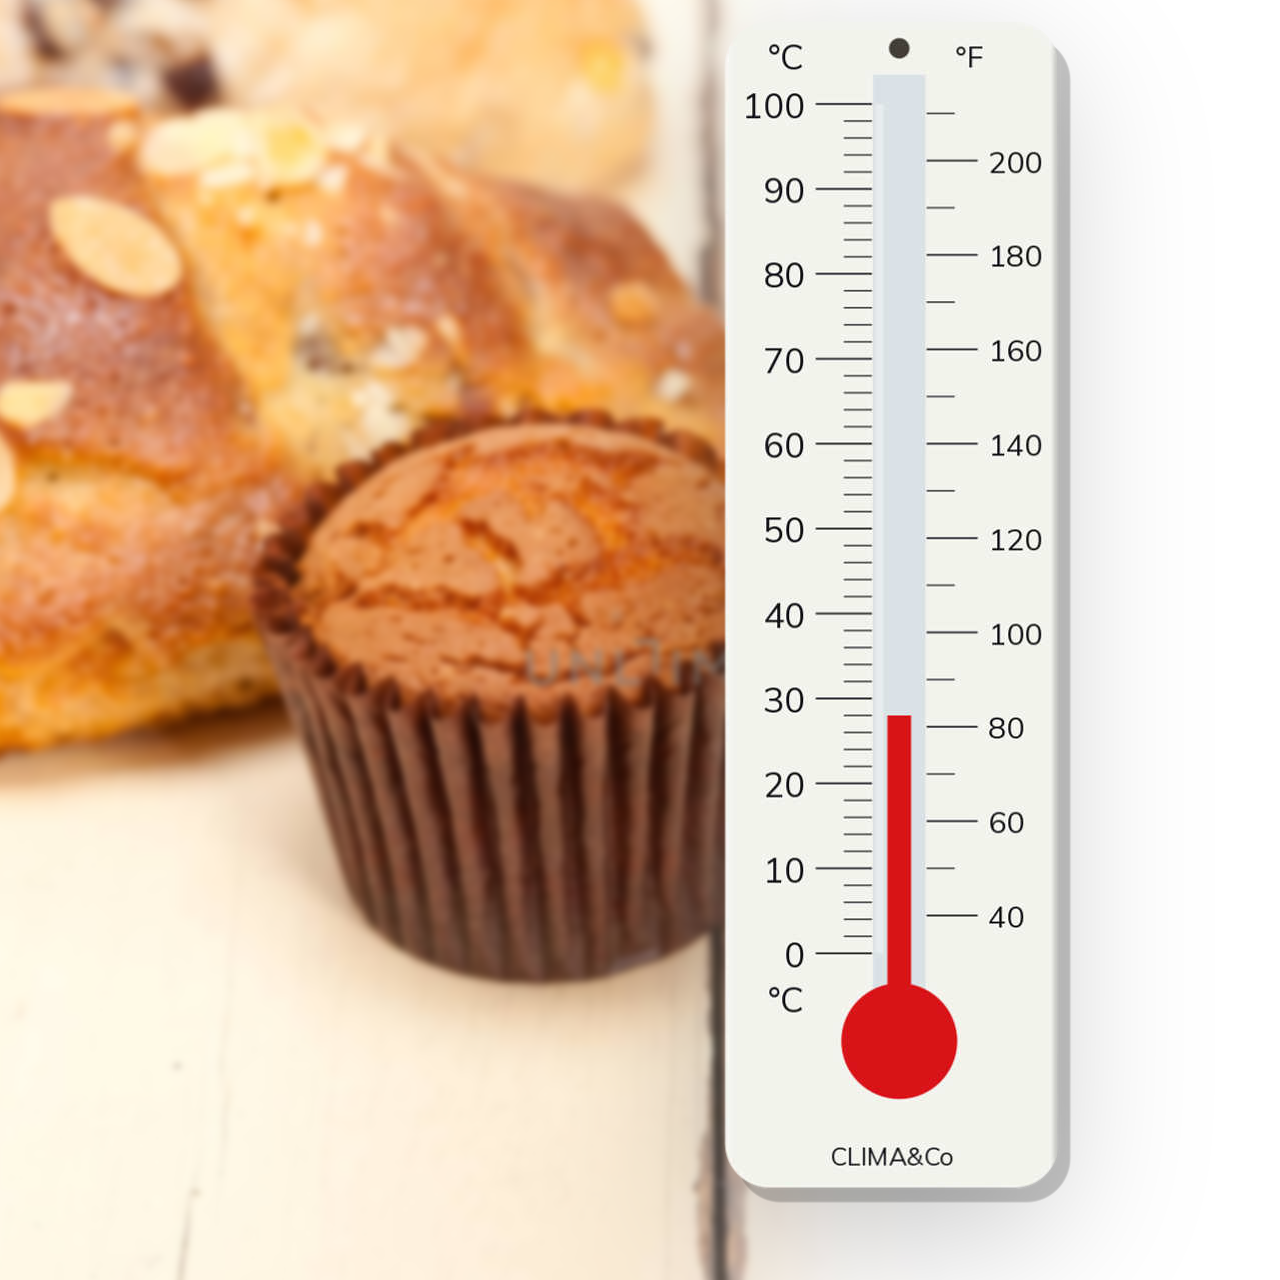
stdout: 28
